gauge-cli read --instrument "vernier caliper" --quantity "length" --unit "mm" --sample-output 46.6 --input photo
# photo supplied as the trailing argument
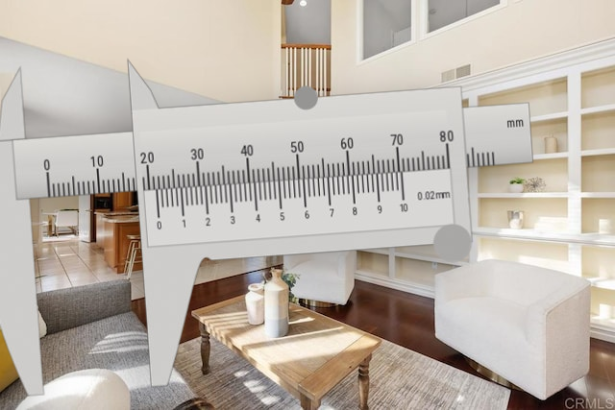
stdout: 21.5
